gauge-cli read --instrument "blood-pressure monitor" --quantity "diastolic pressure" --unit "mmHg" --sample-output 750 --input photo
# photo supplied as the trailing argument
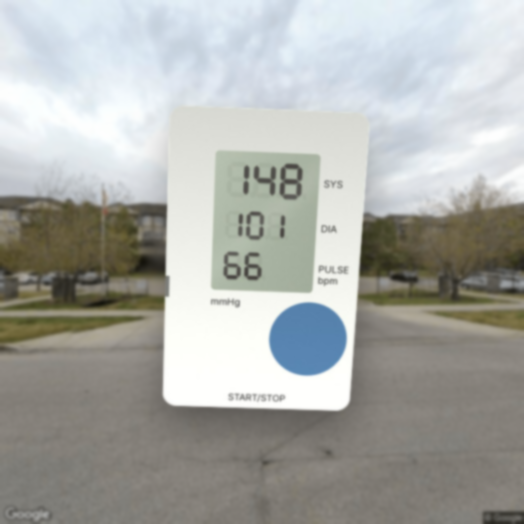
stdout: 101
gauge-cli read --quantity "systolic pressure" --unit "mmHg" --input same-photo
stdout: 148
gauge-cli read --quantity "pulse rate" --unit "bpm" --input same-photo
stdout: 66
